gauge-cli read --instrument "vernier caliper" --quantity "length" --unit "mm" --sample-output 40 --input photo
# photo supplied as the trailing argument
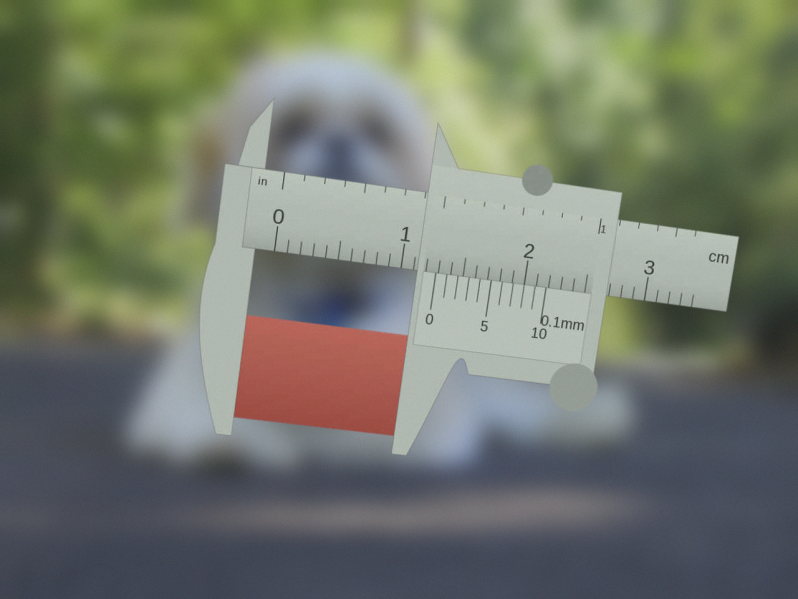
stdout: 12.8
